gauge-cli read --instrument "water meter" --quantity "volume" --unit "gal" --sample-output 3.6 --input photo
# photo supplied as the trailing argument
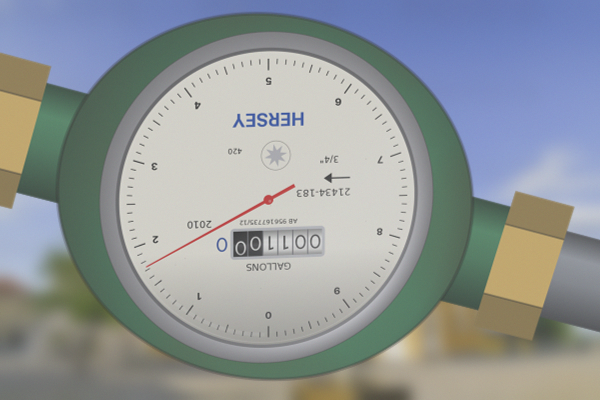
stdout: 11001.7
